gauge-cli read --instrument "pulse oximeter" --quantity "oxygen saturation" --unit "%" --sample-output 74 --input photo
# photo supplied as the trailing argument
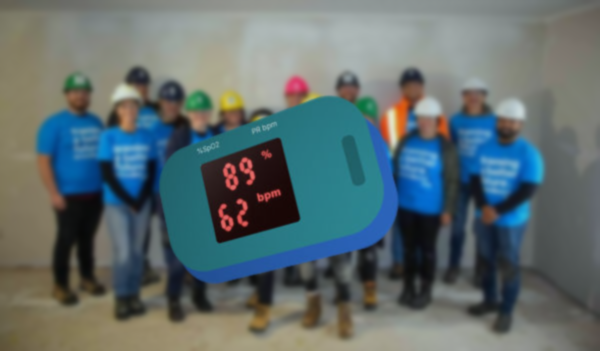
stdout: 89
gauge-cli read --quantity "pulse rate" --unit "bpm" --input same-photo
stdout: 62
